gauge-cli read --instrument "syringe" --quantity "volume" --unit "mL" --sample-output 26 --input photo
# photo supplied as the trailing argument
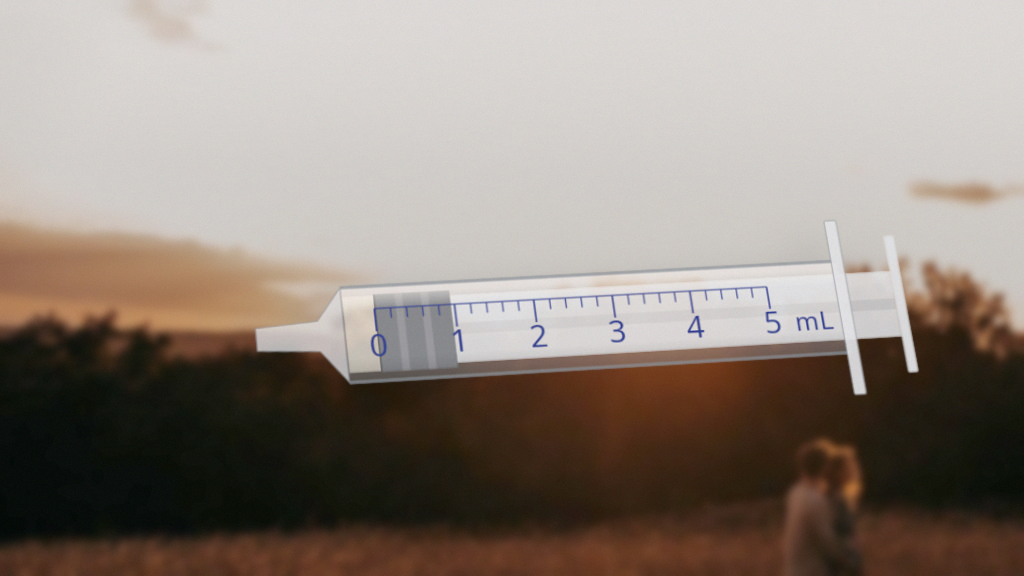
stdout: 0
